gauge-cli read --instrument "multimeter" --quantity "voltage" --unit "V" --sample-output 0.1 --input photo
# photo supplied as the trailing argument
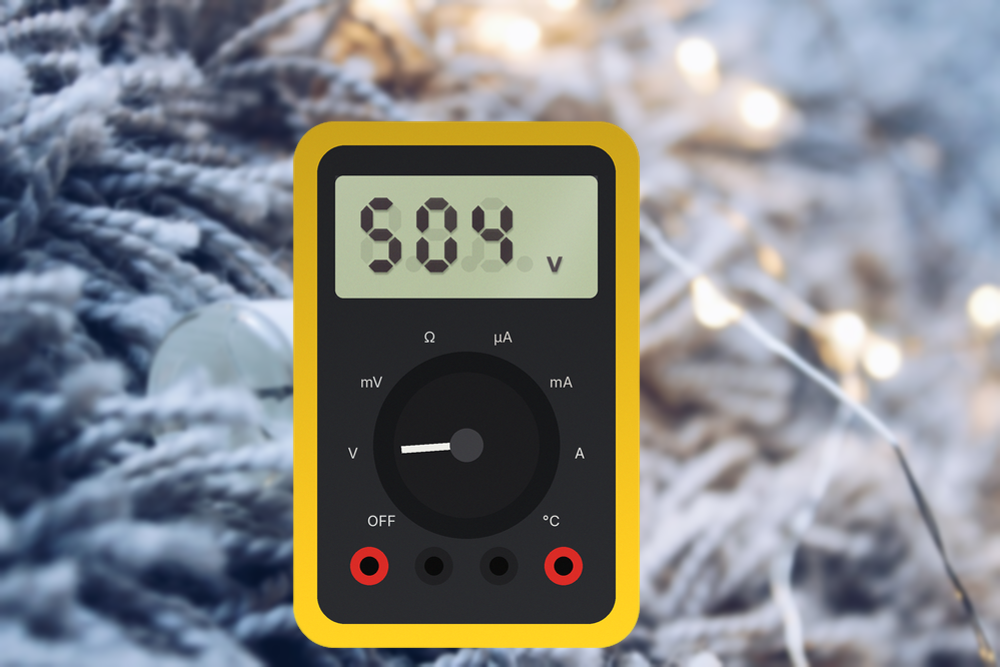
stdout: 504
